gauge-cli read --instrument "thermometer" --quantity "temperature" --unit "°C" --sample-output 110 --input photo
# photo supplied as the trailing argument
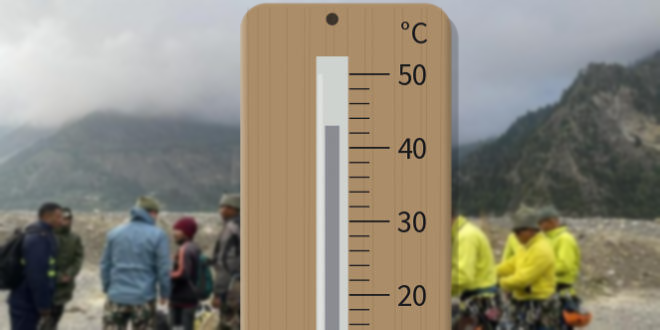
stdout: 43
